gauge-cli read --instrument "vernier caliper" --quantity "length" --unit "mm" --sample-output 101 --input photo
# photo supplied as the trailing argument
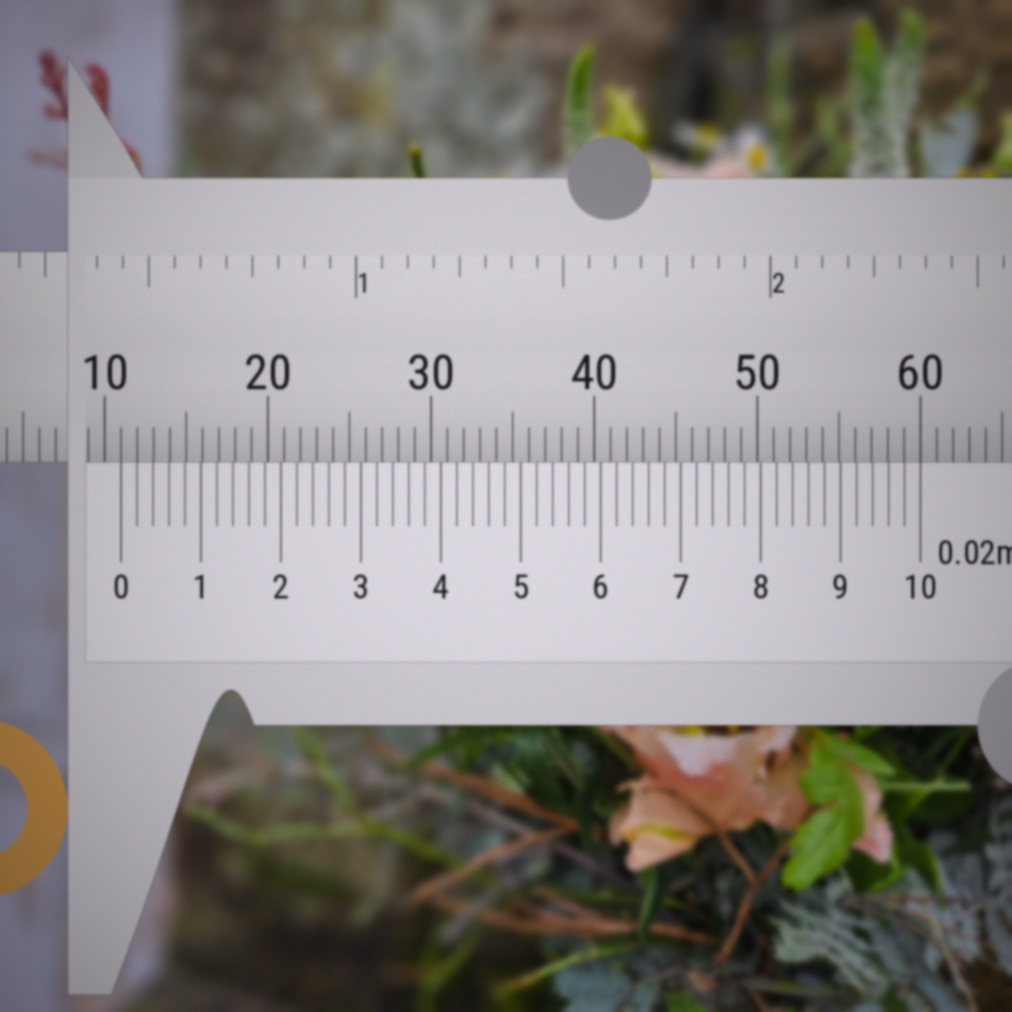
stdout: 11.0
